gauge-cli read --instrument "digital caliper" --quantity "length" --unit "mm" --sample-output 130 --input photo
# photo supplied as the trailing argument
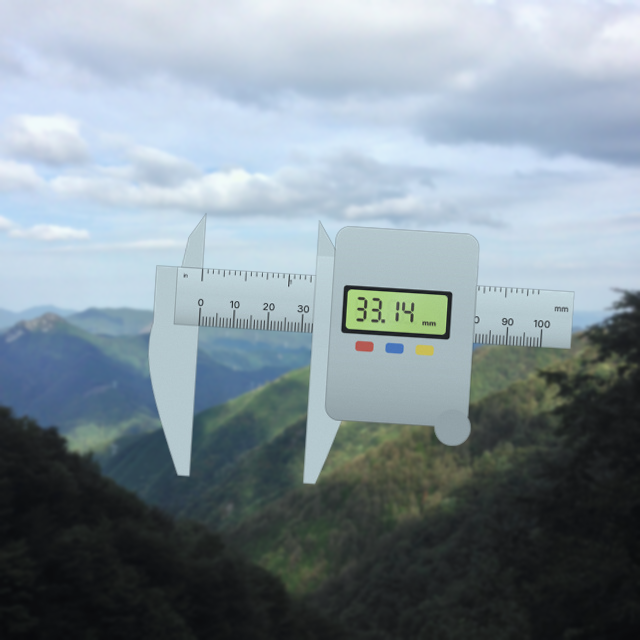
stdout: 33.14
